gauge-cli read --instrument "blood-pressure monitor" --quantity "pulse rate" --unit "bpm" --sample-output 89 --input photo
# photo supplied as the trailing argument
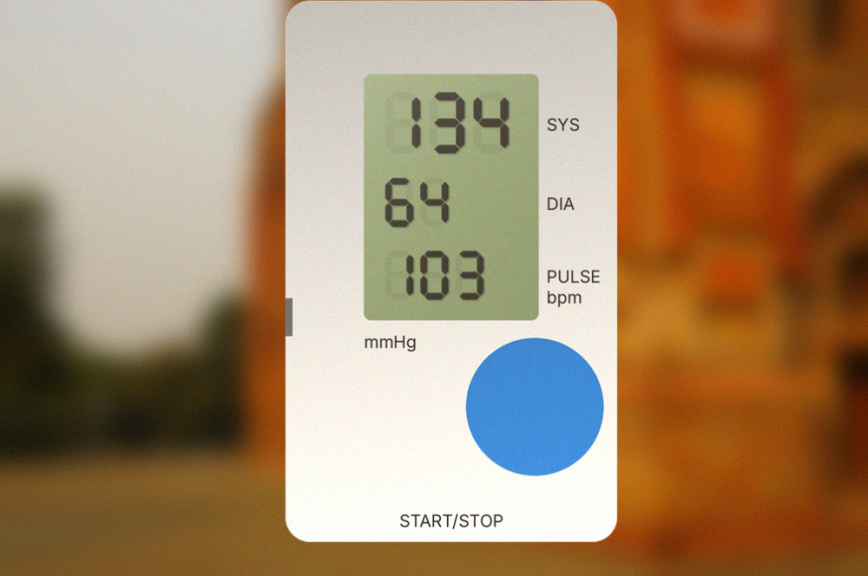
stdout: 103
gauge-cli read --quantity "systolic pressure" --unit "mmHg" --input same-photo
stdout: 134
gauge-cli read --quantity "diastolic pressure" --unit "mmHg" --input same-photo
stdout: 64
